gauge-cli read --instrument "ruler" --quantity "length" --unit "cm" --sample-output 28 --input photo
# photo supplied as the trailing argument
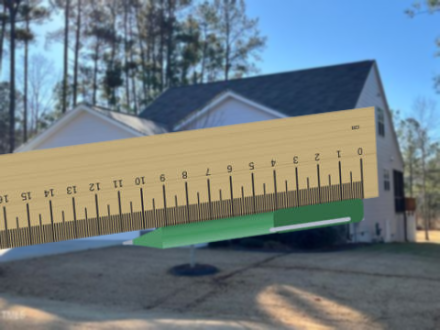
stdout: 11
